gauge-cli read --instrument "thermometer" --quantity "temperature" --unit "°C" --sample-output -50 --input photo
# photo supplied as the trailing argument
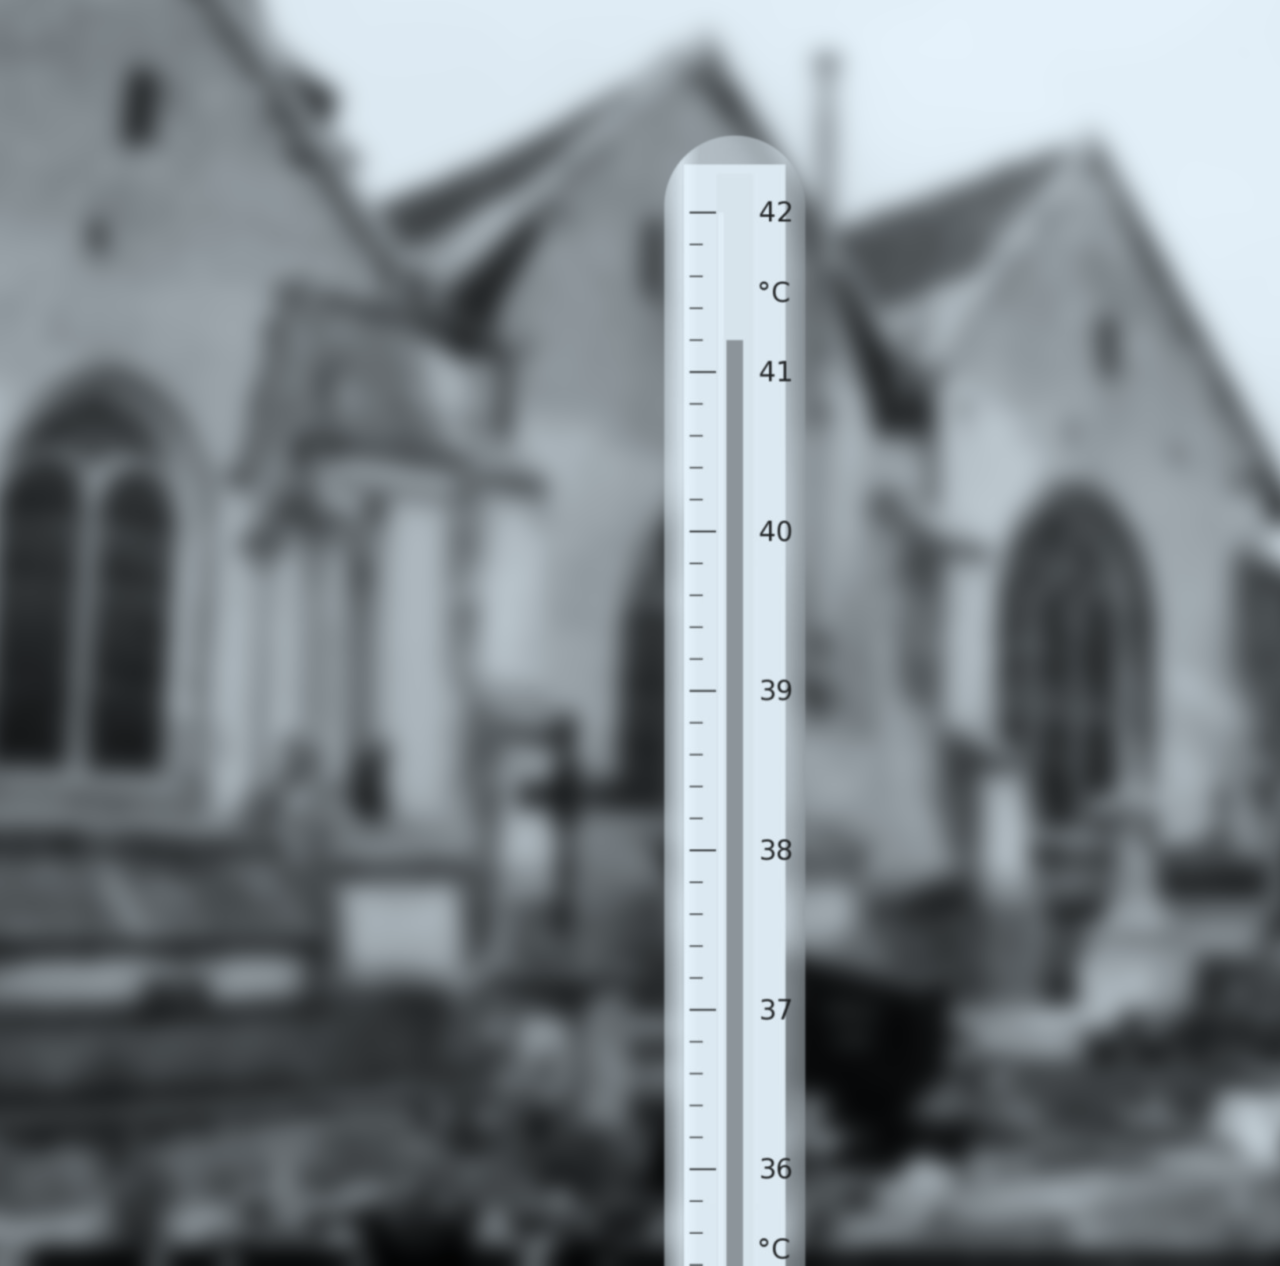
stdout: 41.2
